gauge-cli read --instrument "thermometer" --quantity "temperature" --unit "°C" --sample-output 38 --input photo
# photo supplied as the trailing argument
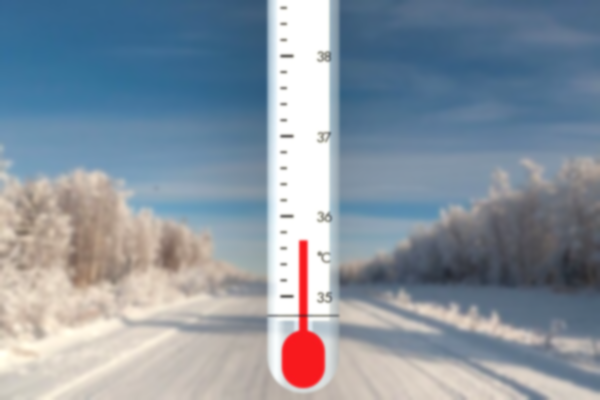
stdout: 35.7
